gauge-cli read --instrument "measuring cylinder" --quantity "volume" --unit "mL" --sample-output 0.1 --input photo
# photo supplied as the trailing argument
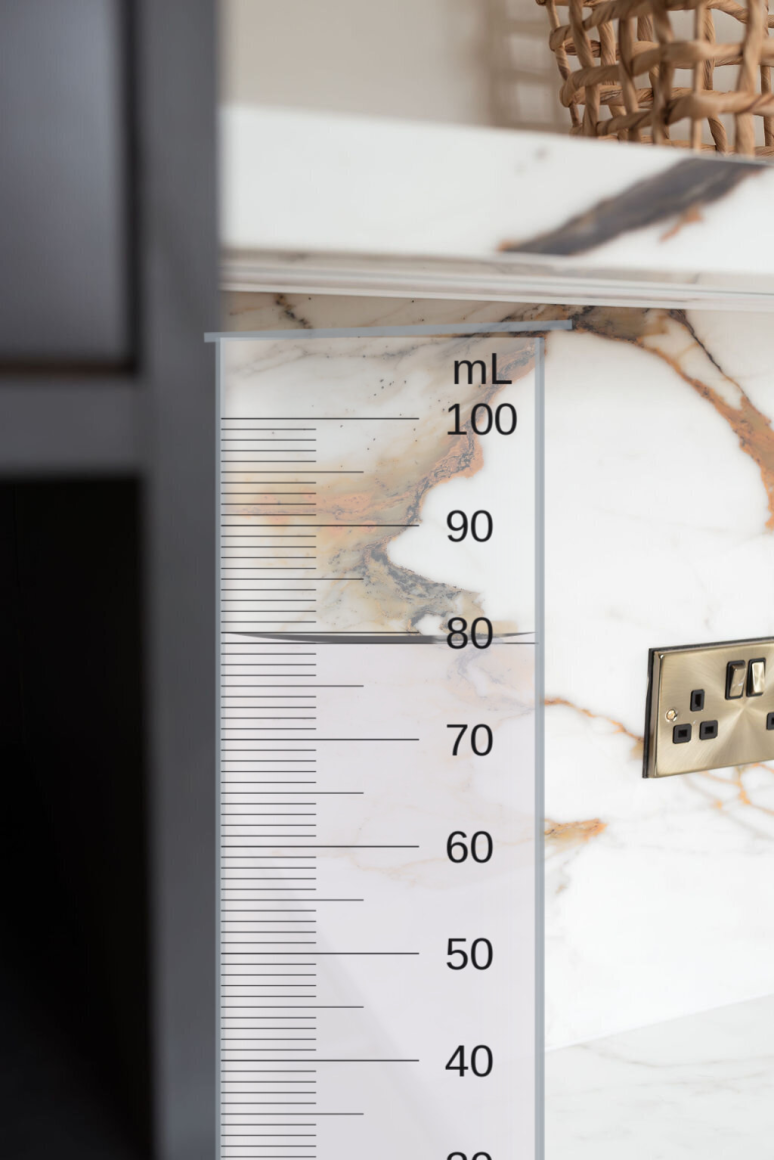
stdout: 79
